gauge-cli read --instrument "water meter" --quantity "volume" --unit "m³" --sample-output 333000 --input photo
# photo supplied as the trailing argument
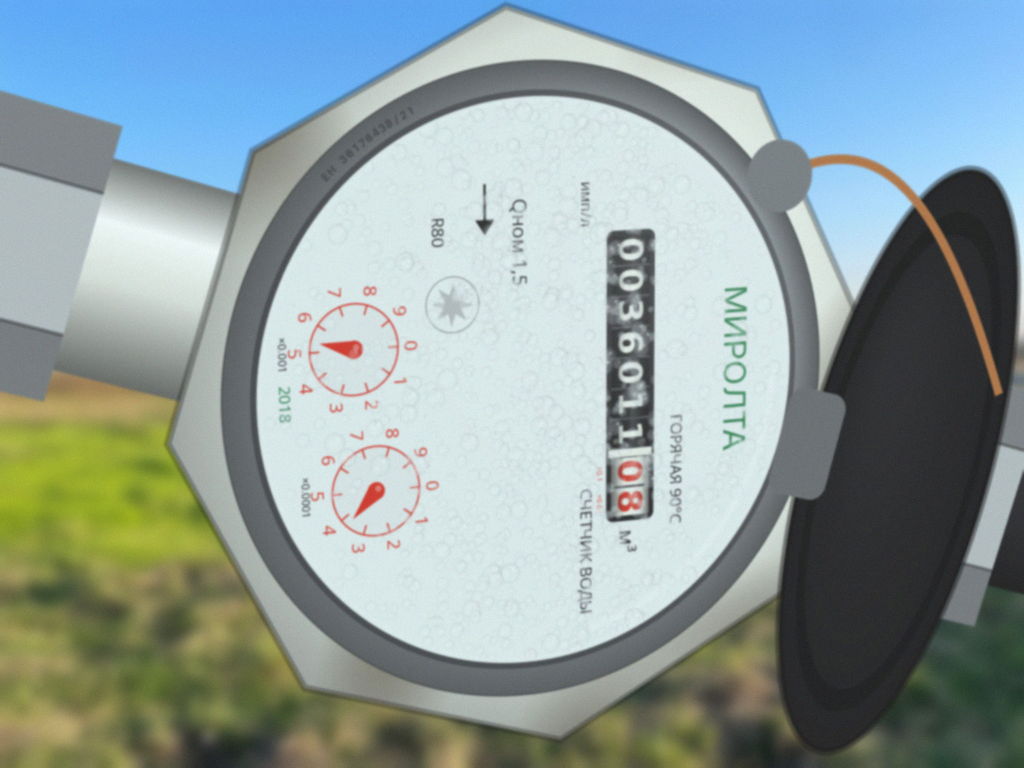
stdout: 36011.0853
